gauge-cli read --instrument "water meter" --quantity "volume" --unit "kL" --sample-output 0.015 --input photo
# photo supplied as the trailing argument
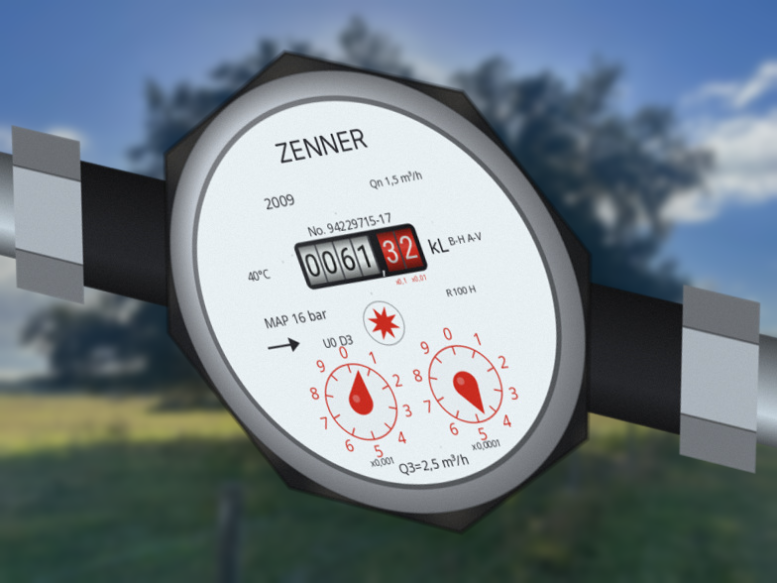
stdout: 61.3204
